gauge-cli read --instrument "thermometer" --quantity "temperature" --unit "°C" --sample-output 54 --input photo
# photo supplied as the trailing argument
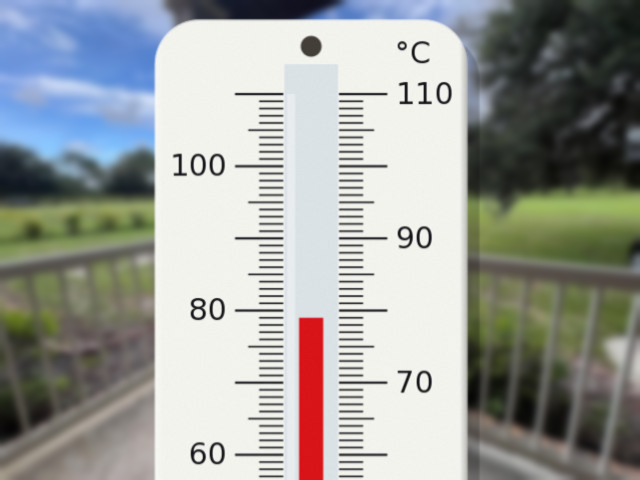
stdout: 79
